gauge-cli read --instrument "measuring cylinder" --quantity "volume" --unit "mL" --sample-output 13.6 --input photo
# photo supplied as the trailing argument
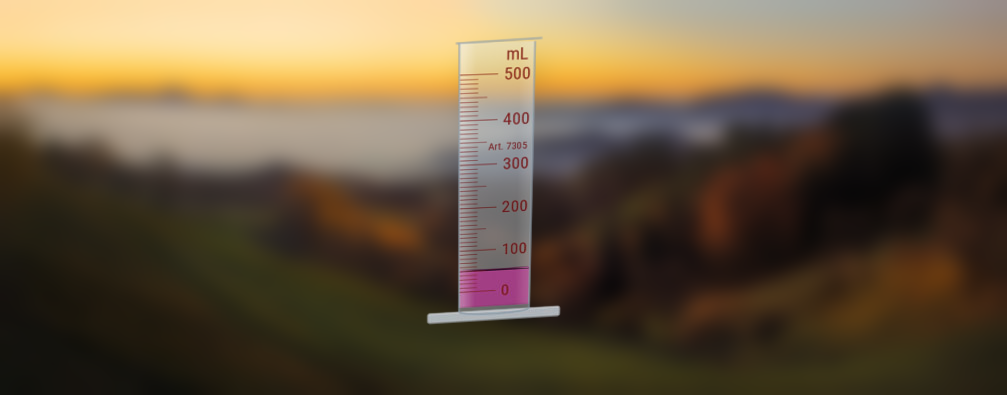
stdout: 50
